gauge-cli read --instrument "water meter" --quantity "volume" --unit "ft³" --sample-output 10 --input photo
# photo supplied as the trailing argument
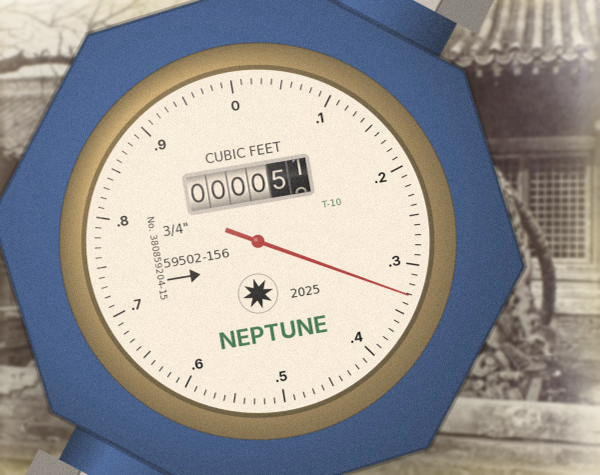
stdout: 51.33
